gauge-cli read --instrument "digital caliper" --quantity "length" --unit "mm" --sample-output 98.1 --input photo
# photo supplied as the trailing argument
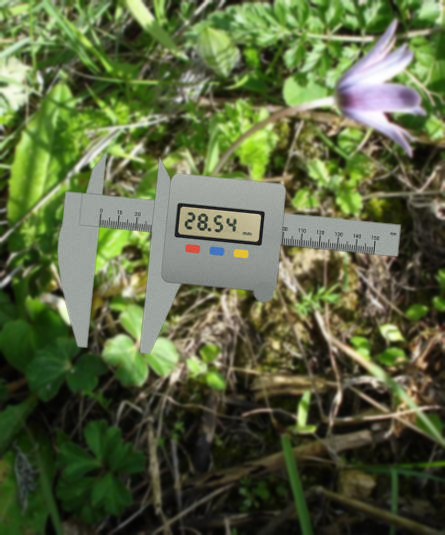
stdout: 28.54
